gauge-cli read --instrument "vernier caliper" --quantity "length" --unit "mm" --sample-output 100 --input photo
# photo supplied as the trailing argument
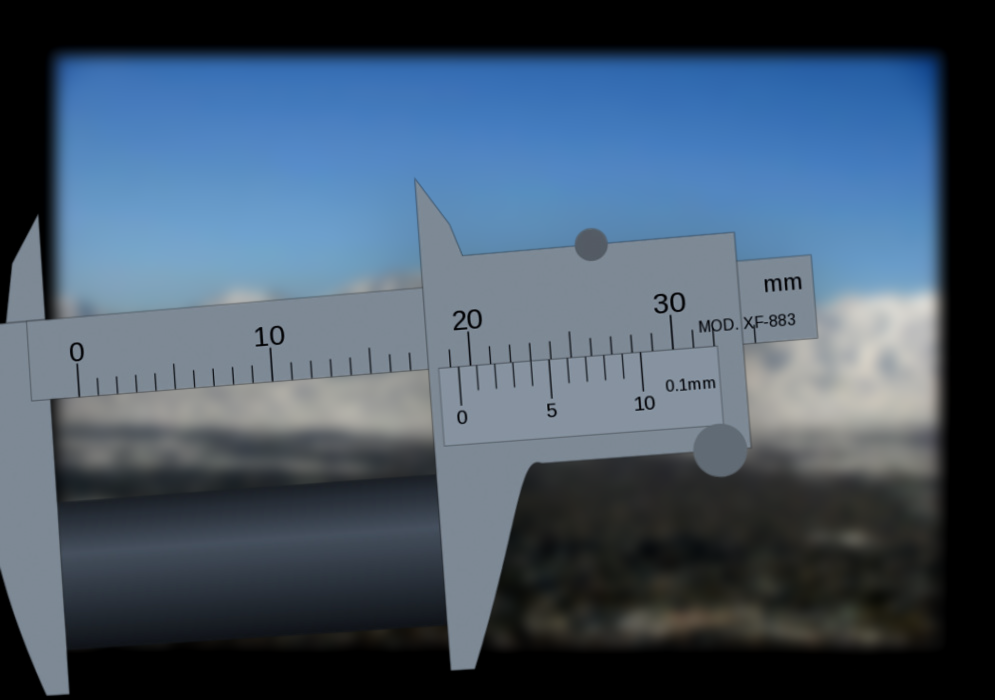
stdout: 19.4
